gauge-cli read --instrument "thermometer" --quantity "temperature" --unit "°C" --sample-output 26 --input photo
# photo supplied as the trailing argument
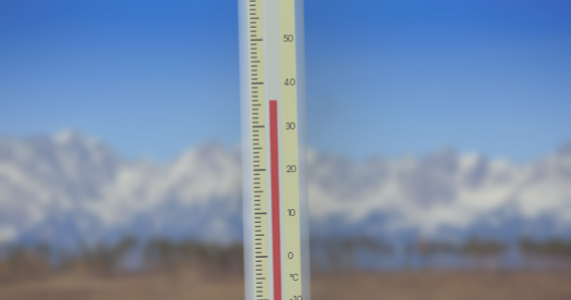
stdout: 36
